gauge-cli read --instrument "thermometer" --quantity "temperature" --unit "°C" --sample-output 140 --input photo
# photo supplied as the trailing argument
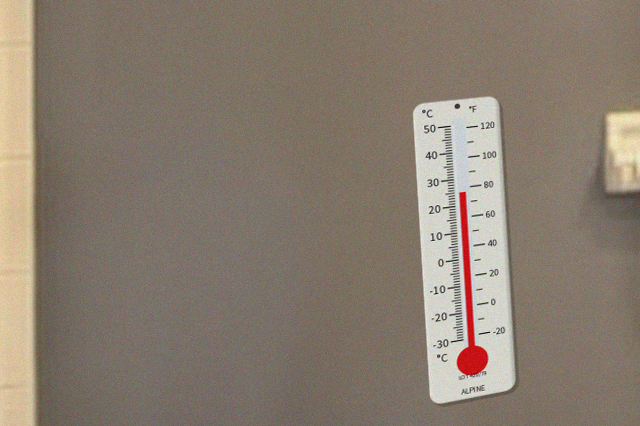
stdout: 25
